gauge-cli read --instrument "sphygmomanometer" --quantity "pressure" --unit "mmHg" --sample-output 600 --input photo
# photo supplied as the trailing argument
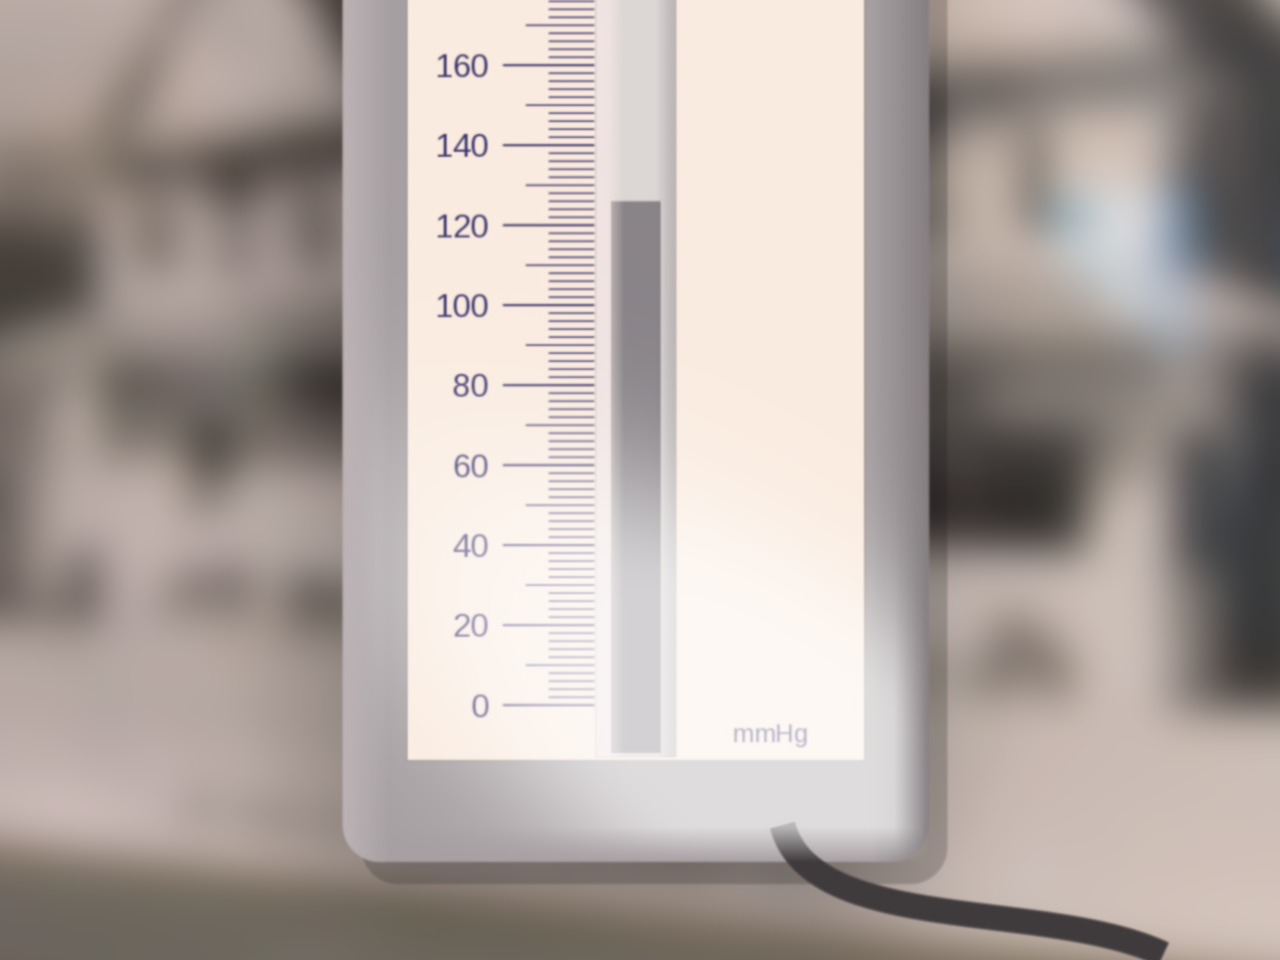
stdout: 126
